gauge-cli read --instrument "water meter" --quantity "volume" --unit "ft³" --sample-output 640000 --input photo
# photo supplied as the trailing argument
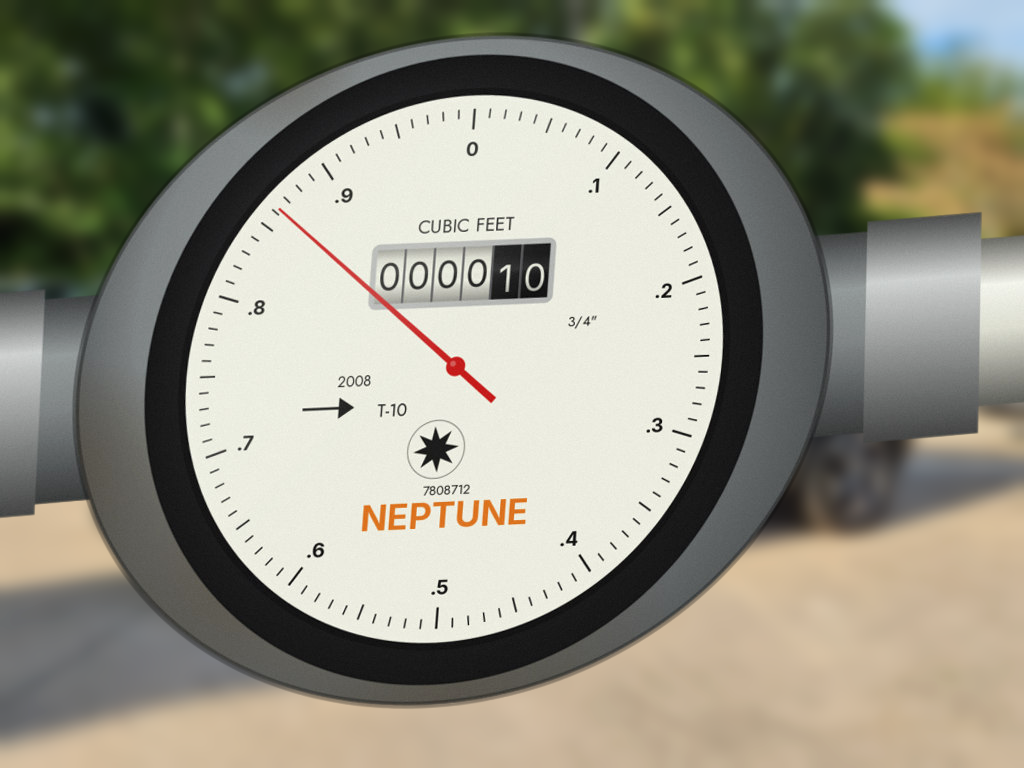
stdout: 9.86
